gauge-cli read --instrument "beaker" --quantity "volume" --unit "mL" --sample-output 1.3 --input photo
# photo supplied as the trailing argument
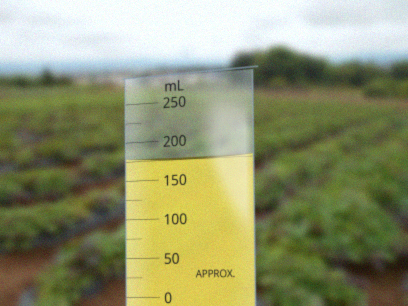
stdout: 175
